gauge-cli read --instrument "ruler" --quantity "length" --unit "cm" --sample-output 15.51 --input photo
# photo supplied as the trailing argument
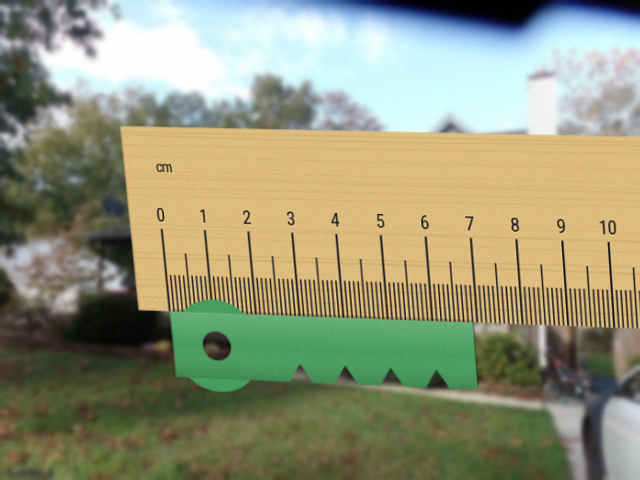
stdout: 6.9
